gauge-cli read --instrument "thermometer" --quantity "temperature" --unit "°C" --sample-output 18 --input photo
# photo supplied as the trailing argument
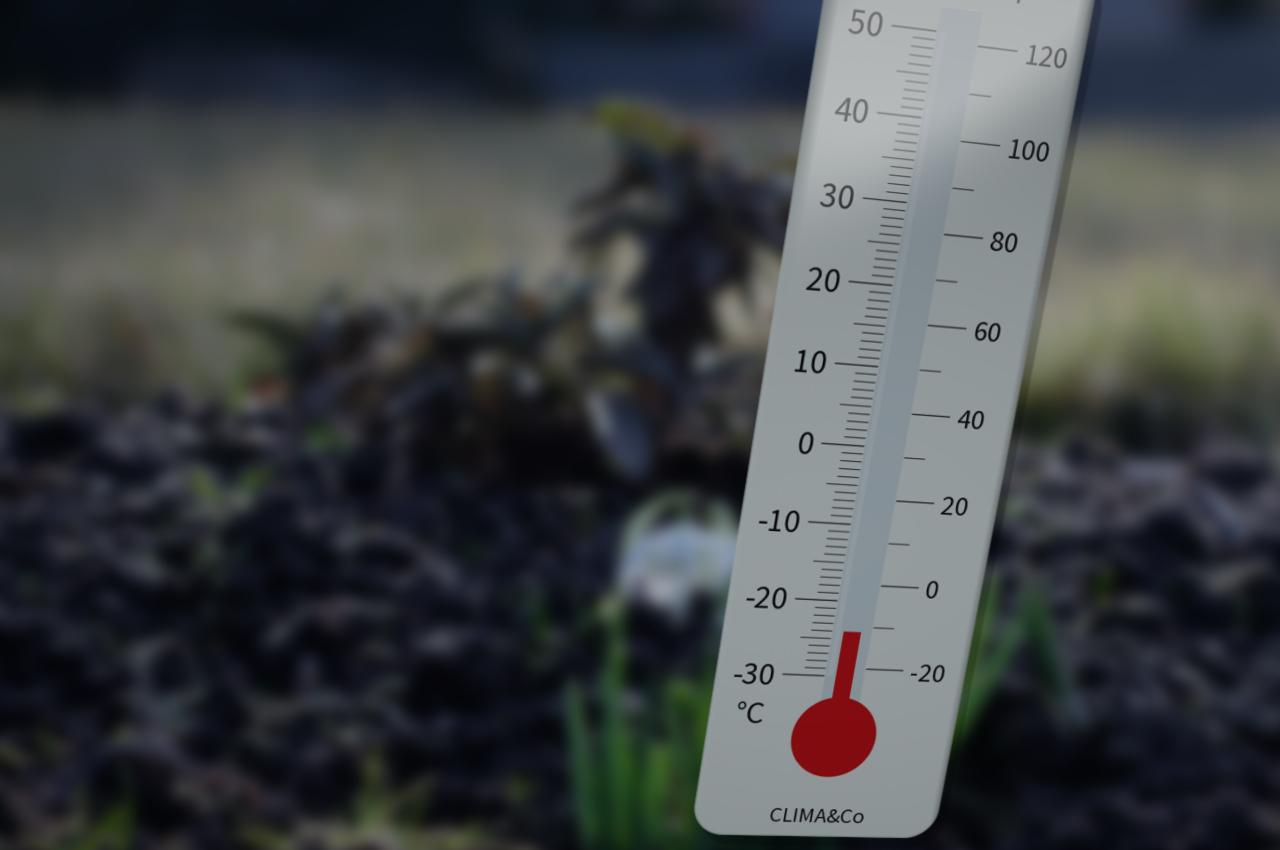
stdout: -24
